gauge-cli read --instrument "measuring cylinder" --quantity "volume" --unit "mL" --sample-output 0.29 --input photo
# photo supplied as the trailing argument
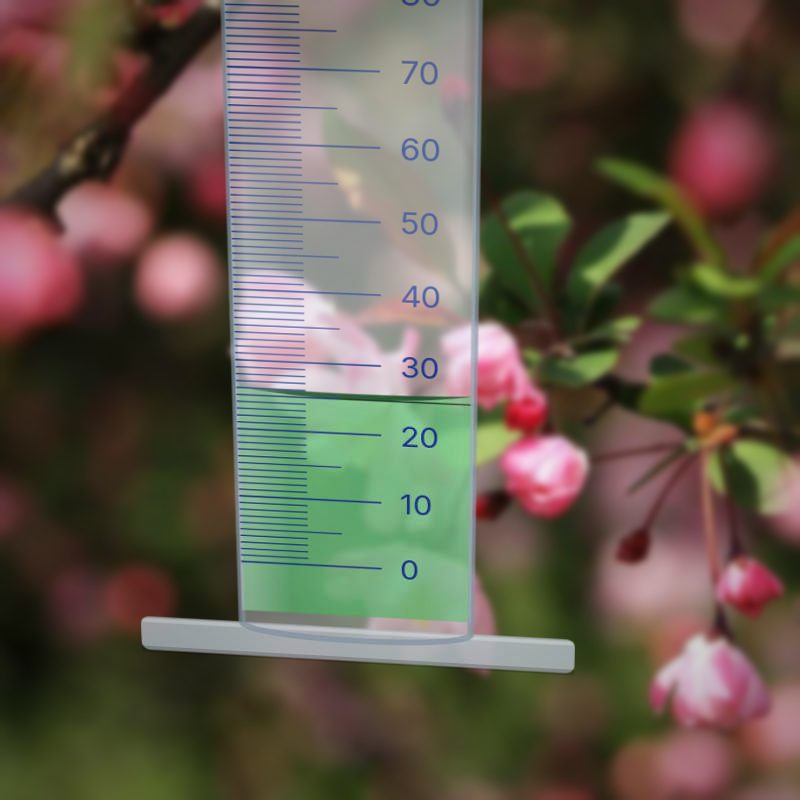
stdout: 25
